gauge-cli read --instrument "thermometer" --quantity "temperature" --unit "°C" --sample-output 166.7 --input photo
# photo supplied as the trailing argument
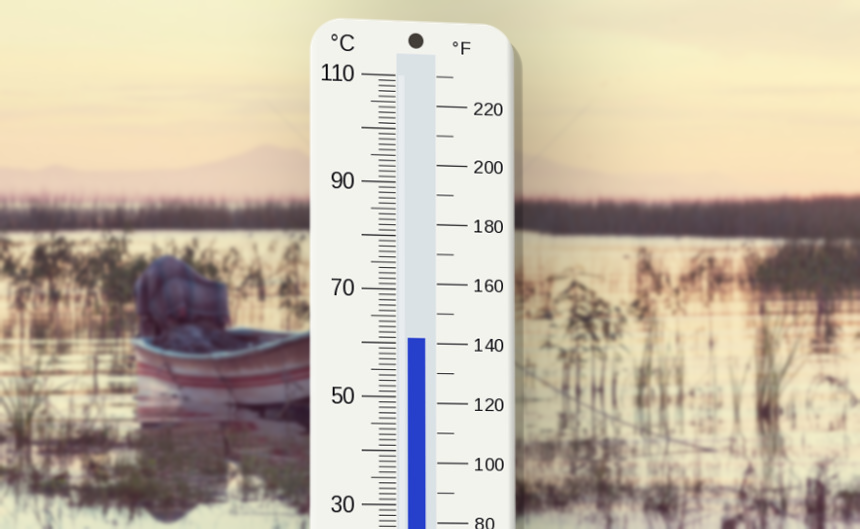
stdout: 61
